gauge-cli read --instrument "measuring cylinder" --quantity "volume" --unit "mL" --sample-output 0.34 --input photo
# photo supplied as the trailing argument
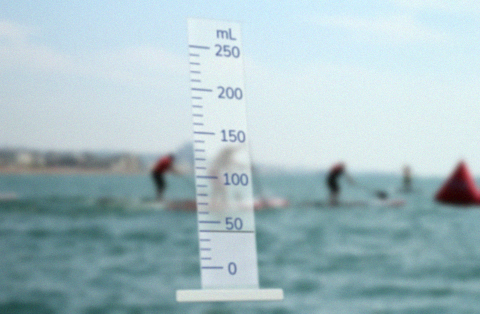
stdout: 40
